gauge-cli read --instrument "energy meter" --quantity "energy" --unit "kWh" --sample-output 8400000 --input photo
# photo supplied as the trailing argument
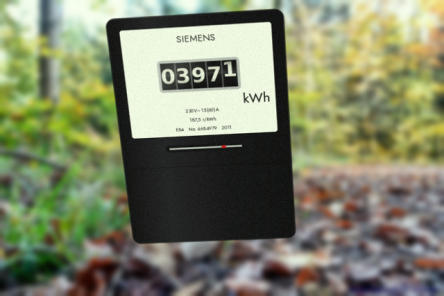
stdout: 3971
